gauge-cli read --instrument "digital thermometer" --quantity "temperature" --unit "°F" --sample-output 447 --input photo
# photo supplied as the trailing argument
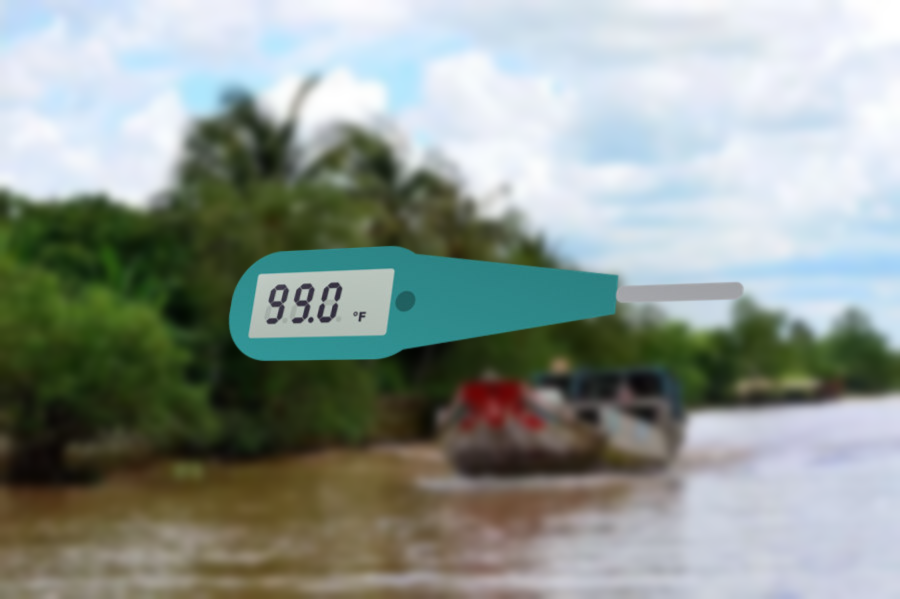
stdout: 99.0
